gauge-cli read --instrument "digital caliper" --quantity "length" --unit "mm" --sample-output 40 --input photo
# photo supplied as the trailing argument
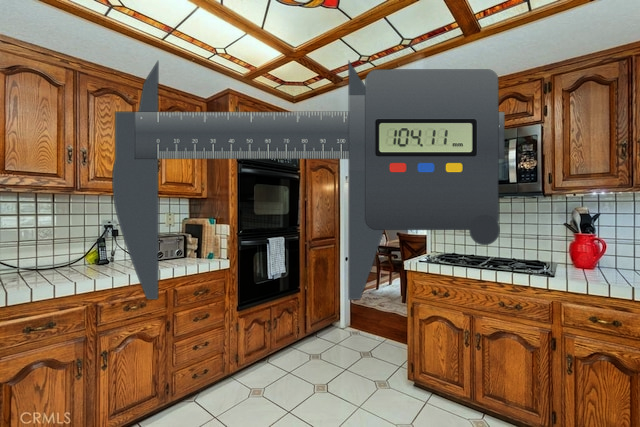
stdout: 104.11
